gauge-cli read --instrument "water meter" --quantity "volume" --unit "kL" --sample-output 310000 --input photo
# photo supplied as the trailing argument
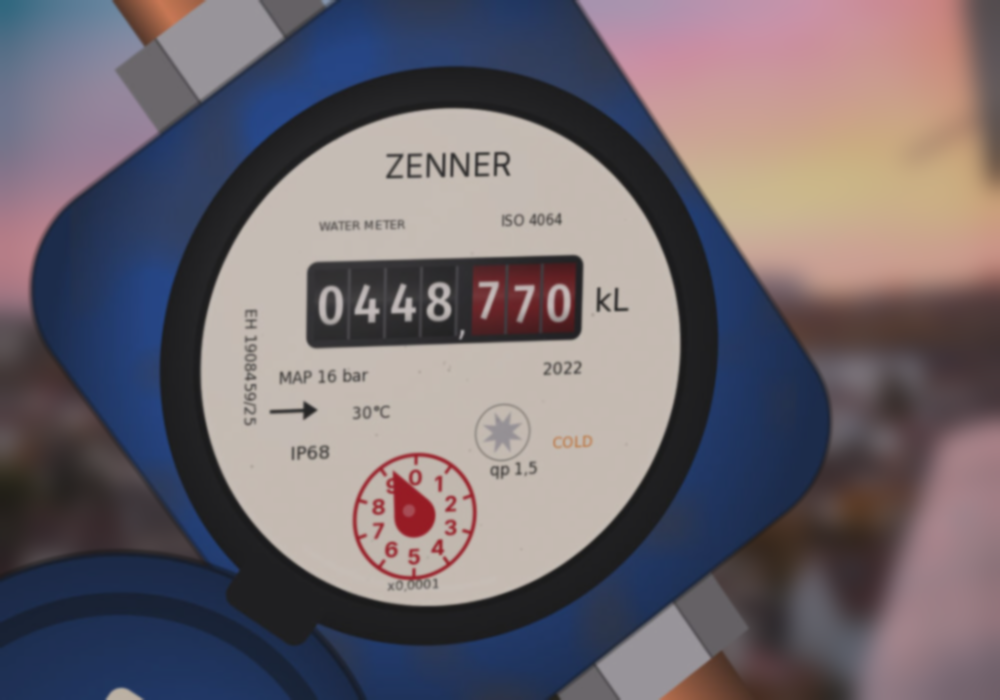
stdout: 448.7699
